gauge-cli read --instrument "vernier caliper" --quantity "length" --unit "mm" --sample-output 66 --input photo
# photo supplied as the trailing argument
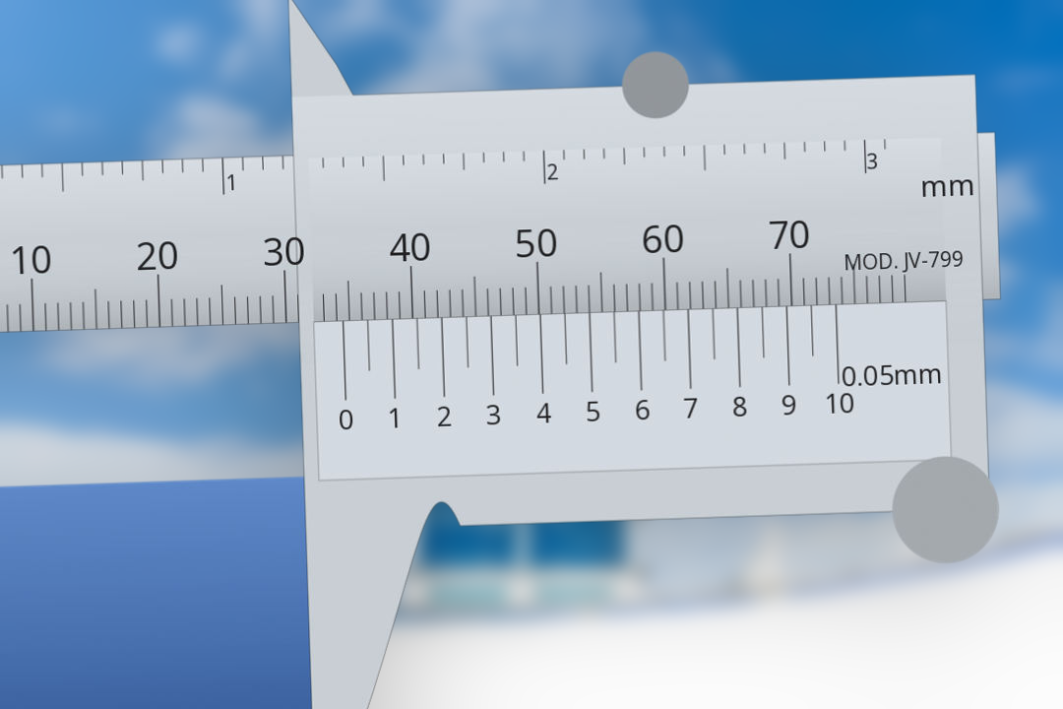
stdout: 34.5
